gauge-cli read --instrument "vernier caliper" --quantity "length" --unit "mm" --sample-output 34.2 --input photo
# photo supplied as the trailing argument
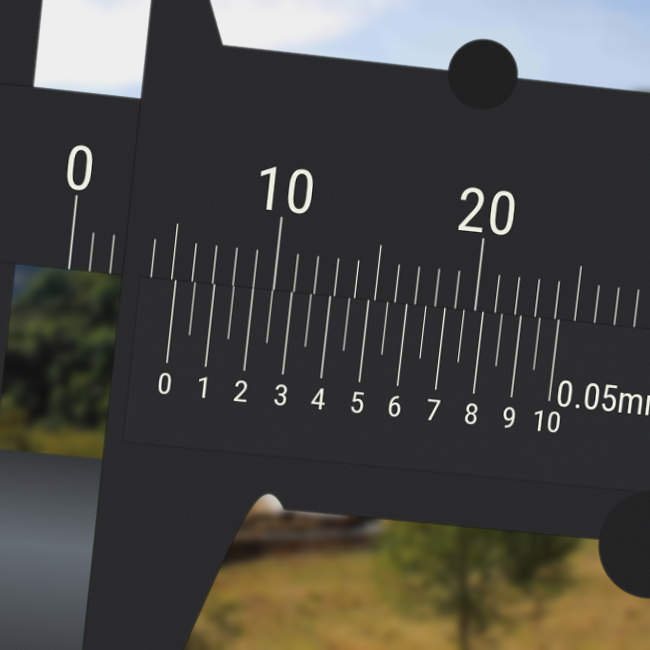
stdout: 5.2
